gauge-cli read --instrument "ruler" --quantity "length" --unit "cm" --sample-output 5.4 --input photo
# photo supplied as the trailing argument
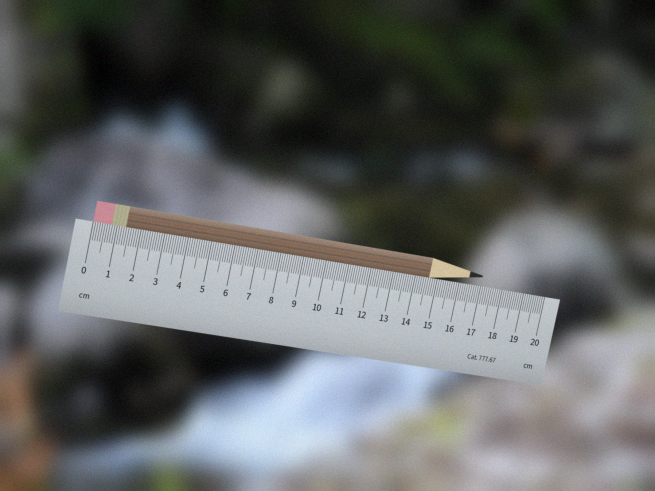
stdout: 17
